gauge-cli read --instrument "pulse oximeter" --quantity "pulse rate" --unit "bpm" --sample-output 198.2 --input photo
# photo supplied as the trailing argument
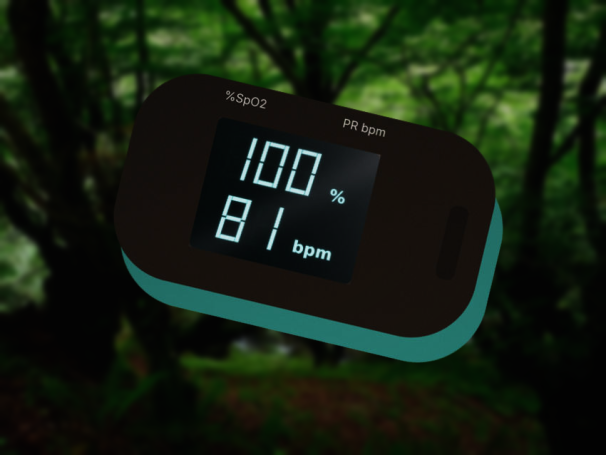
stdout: 81
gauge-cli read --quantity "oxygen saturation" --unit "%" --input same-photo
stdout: 100
